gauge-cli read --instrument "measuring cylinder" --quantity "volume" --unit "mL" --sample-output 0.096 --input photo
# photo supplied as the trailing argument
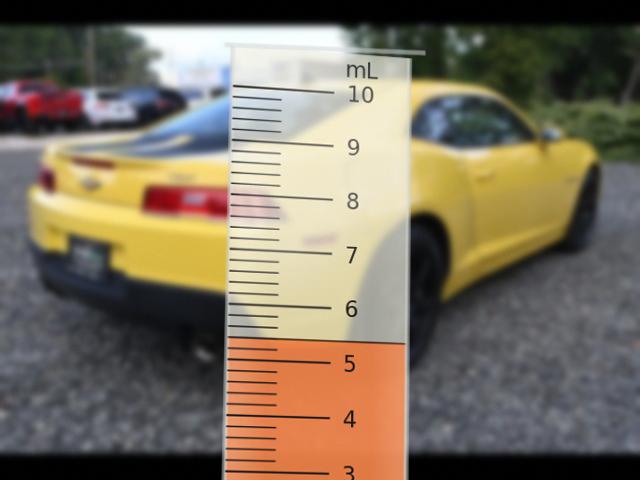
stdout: 5.4
